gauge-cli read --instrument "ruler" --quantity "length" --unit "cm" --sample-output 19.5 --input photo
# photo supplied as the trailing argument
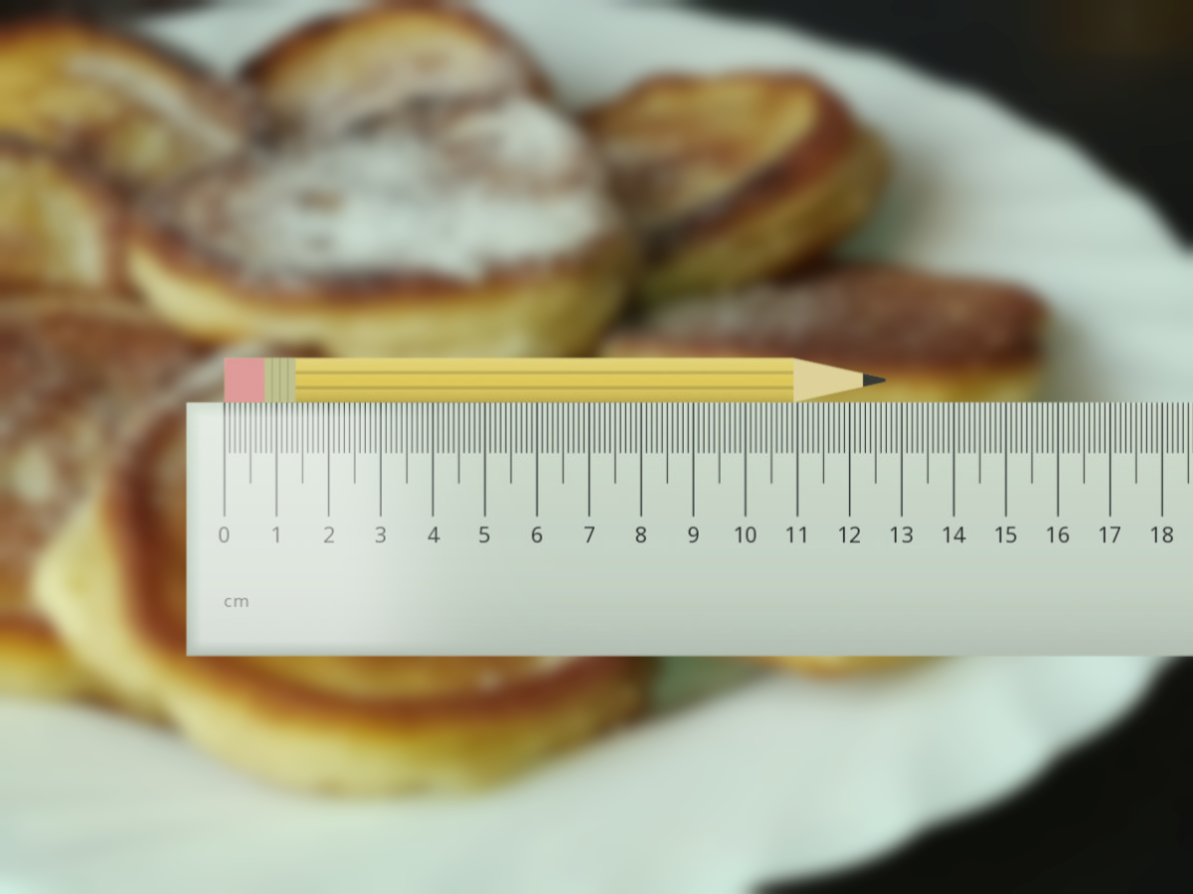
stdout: 12.7
